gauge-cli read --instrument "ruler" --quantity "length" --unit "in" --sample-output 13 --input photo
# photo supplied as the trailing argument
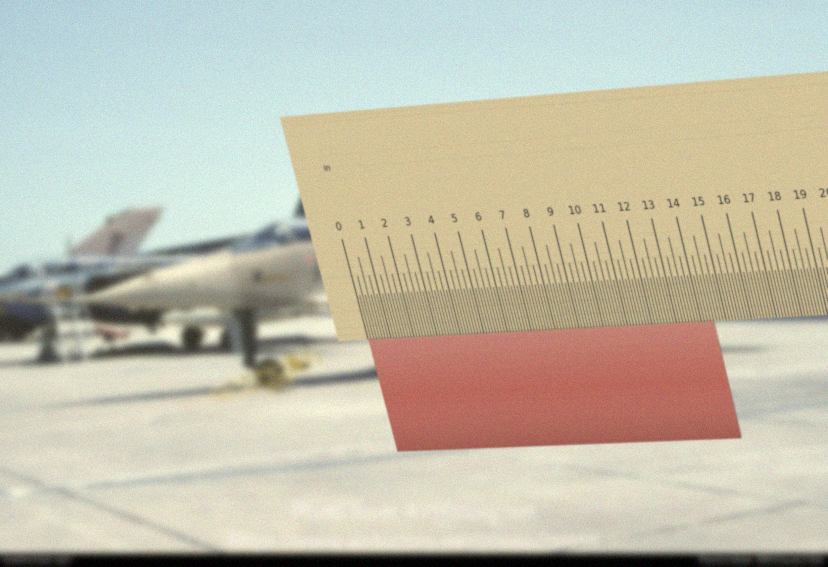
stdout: 14.5
